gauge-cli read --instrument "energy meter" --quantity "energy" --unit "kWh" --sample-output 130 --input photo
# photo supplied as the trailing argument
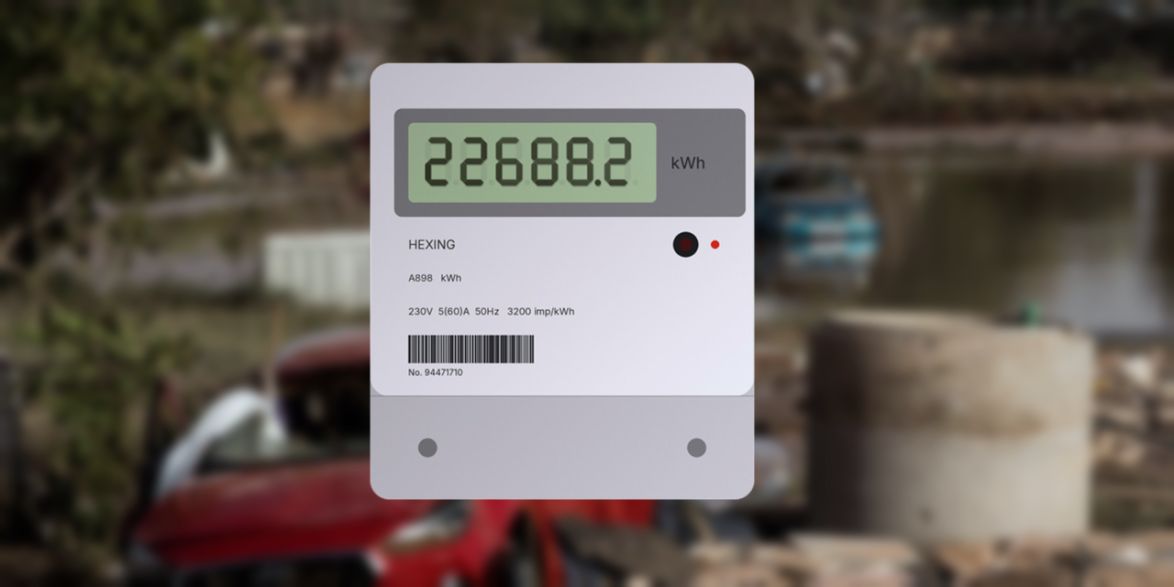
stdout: 22688.2
